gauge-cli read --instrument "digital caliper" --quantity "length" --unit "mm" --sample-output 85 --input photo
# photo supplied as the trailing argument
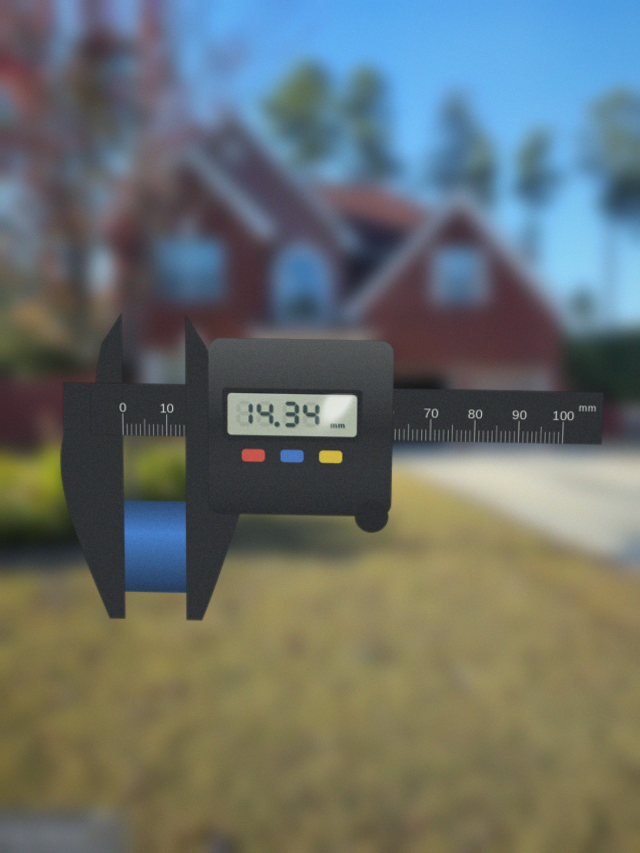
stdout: 14.34
